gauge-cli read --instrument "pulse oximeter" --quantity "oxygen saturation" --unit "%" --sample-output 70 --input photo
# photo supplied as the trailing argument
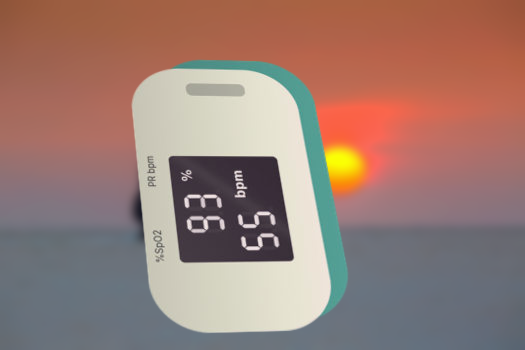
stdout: 93
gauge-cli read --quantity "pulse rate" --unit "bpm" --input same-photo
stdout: 55
